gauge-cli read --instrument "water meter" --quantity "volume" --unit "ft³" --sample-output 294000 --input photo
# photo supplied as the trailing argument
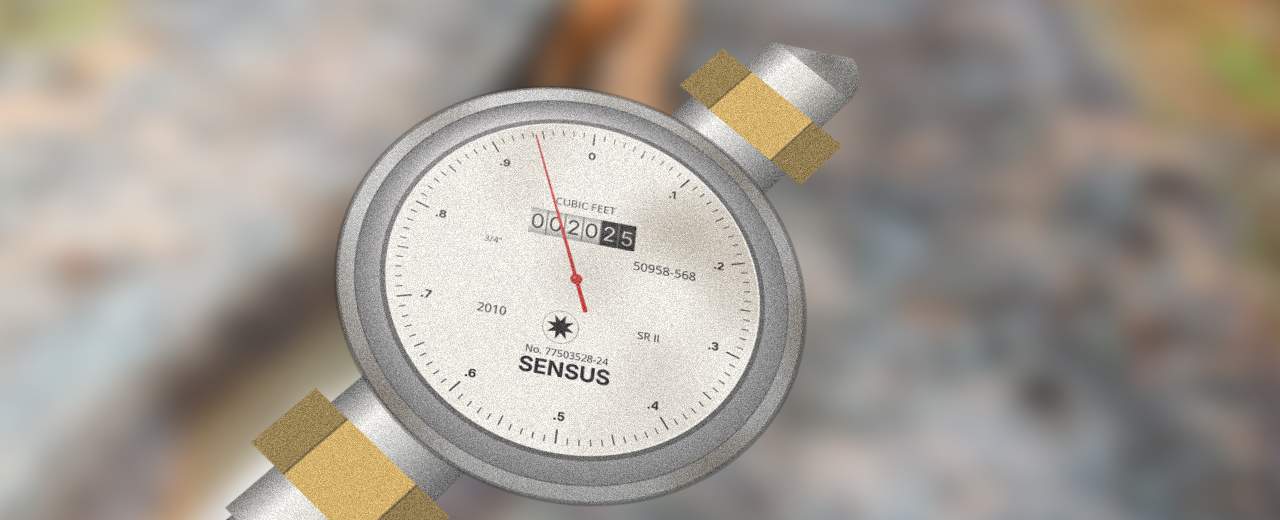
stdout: 2024.94
